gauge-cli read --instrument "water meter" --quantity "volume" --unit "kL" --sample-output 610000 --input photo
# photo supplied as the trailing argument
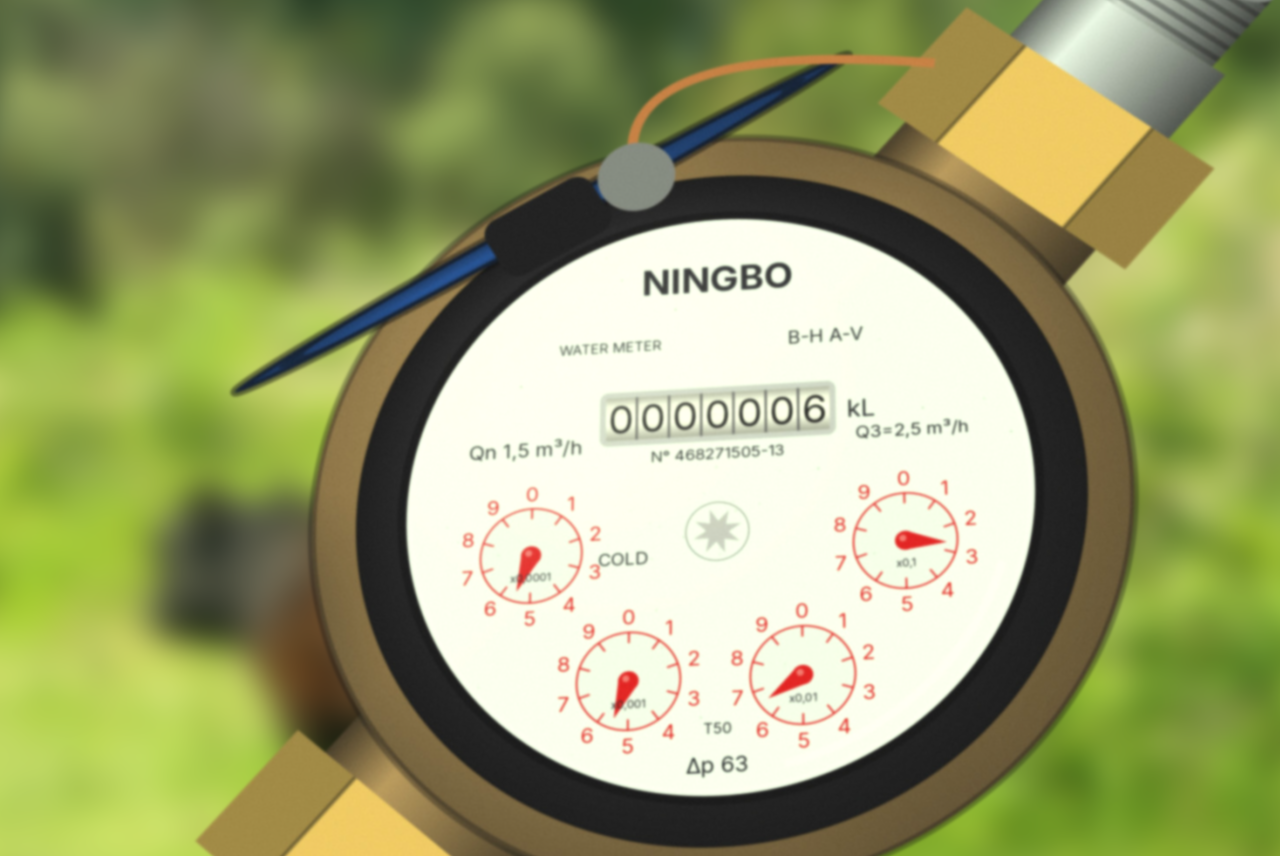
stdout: 6.2655
